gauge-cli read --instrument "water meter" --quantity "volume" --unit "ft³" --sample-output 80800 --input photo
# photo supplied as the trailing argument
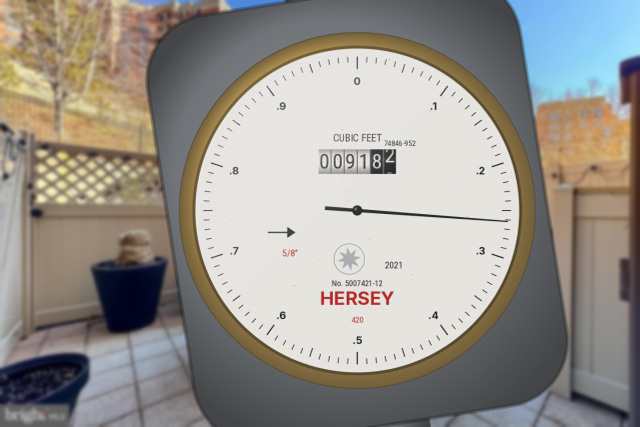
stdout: 9182.26
